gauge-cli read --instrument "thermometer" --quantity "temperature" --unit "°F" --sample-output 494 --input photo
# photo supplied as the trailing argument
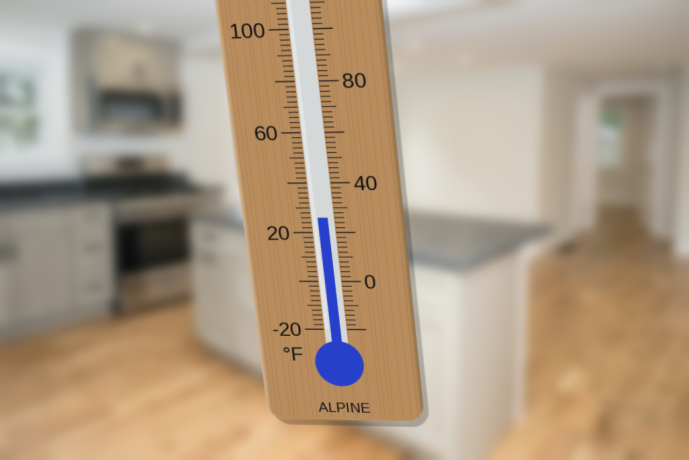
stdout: 26
